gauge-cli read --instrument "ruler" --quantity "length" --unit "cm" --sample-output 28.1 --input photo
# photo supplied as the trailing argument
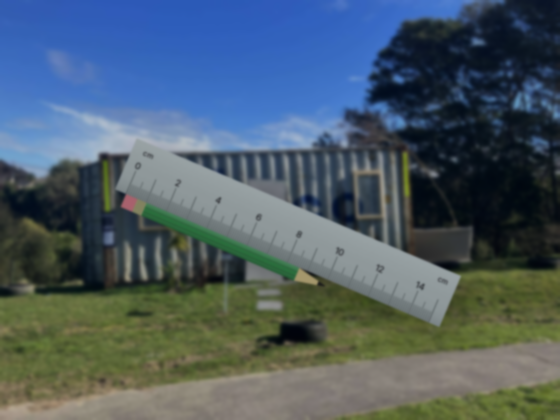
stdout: 10
